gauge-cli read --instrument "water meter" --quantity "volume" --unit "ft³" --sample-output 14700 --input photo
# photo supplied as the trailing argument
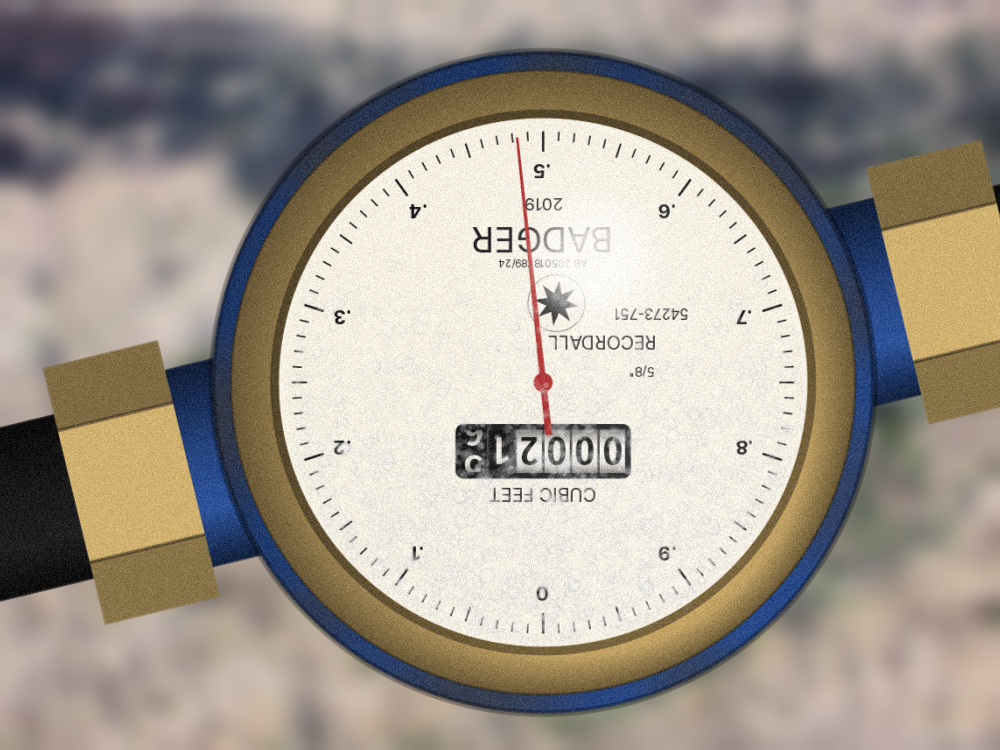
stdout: 215.48
